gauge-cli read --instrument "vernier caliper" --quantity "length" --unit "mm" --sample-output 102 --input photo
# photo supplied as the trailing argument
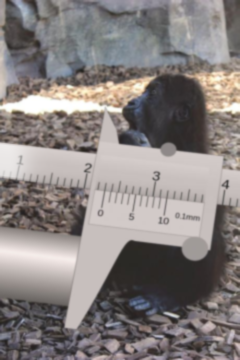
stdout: 23.0
